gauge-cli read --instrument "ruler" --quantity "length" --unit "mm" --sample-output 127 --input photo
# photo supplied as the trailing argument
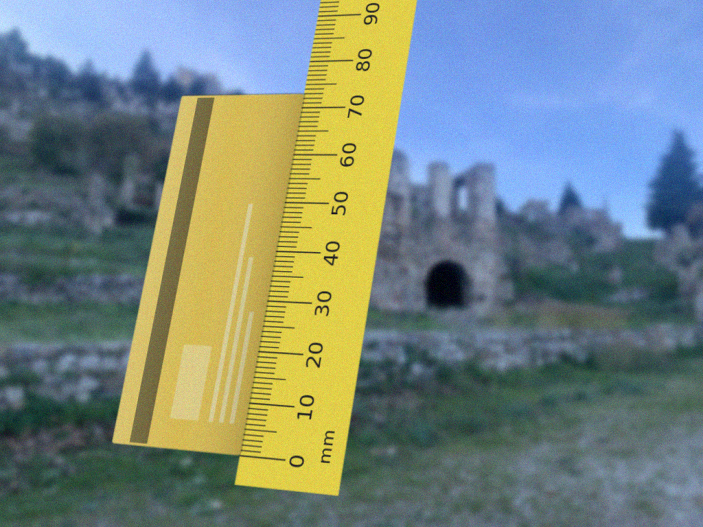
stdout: 73
